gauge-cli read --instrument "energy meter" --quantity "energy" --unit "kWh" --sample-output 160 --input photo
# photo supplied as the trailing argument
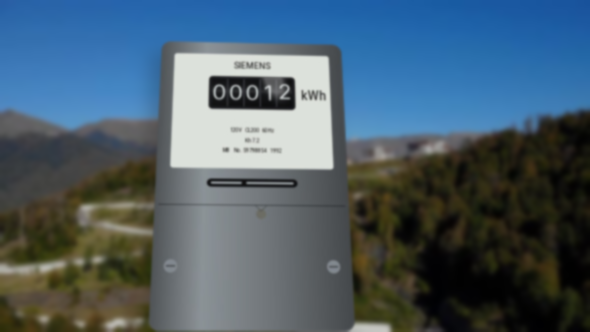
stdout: 12
